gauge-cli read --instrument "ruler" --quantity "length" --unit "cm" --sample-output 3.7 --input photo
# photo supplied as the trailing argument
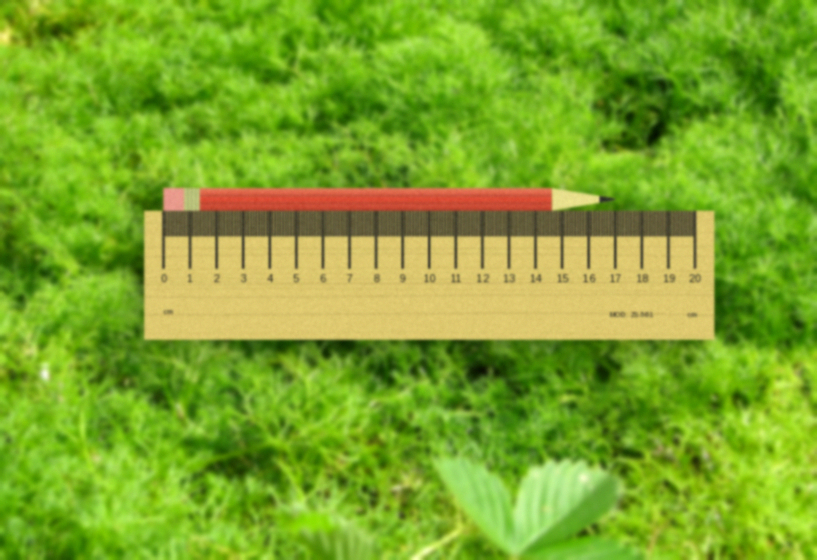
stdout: 17
